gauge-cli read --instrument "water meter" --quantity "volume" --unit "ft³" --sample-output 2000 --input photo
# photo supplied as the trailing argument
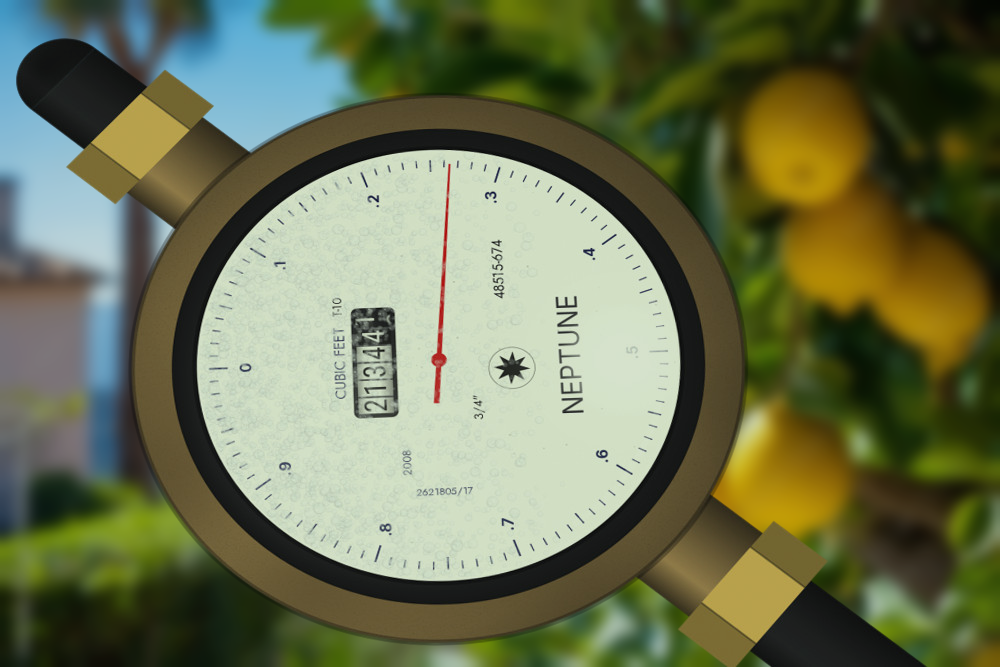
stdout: 213441.26
